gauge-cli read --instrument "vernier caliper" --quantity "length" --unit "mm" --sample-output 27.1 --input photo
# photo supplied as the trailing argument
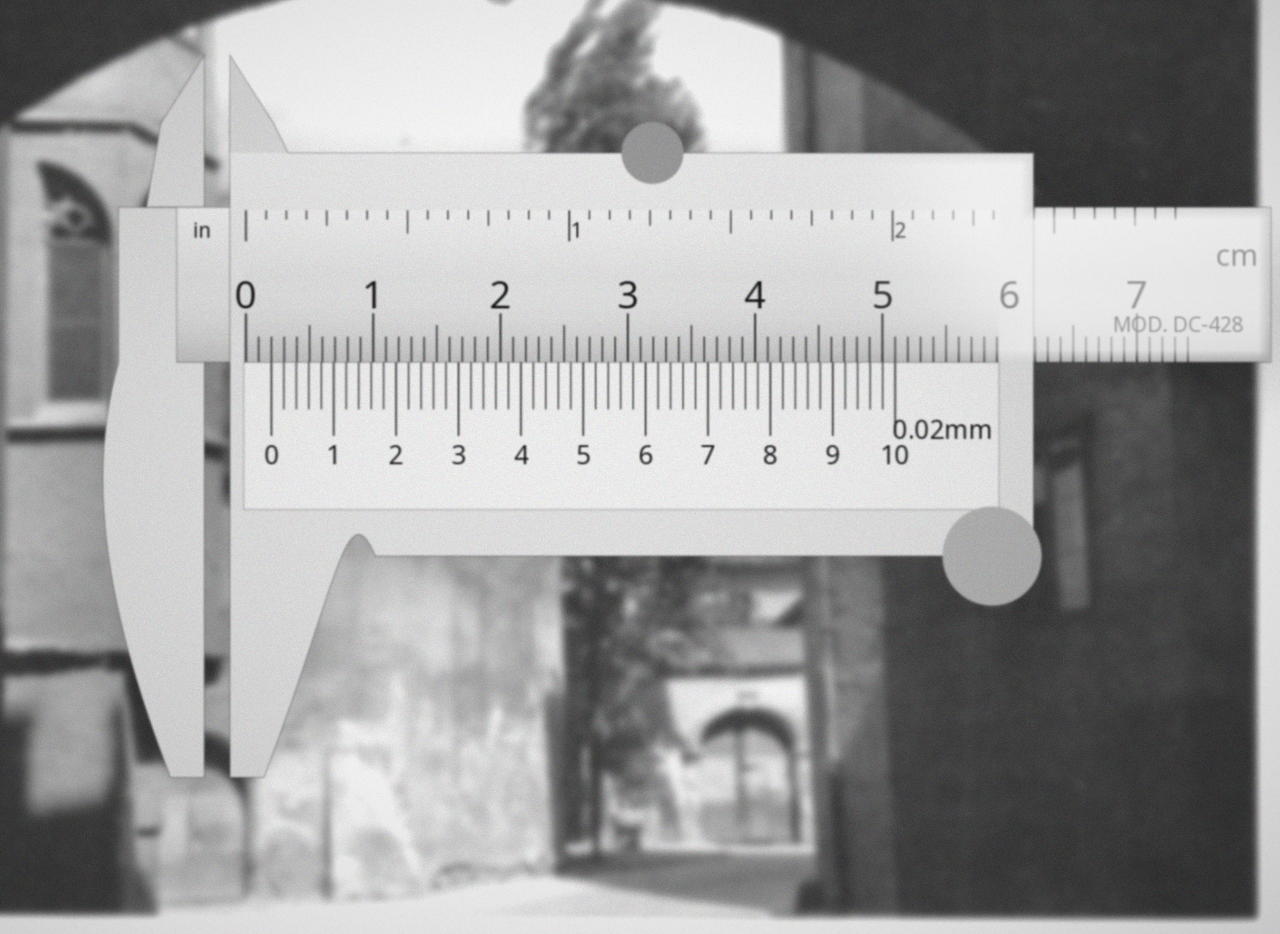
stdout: 2.0
